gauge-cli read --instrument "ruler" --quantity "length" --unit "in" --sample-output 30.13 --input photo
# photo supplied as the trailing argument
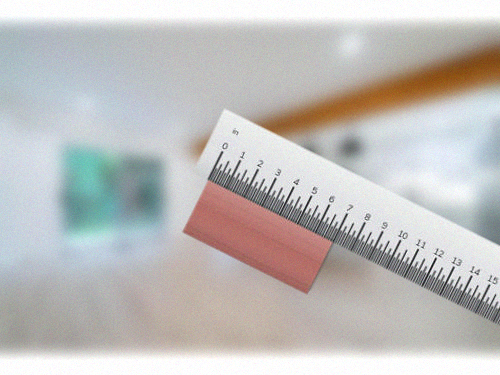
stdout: 7
